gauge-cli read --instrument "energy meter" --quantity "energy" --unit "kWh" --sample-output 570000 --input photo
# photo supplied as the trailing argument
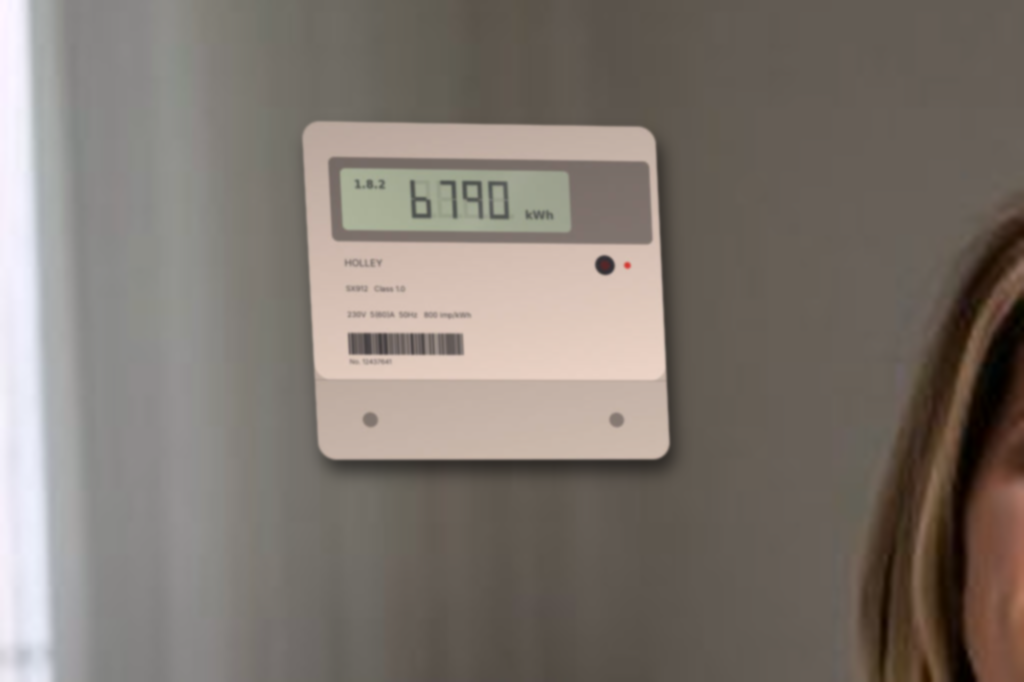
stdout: 6790
